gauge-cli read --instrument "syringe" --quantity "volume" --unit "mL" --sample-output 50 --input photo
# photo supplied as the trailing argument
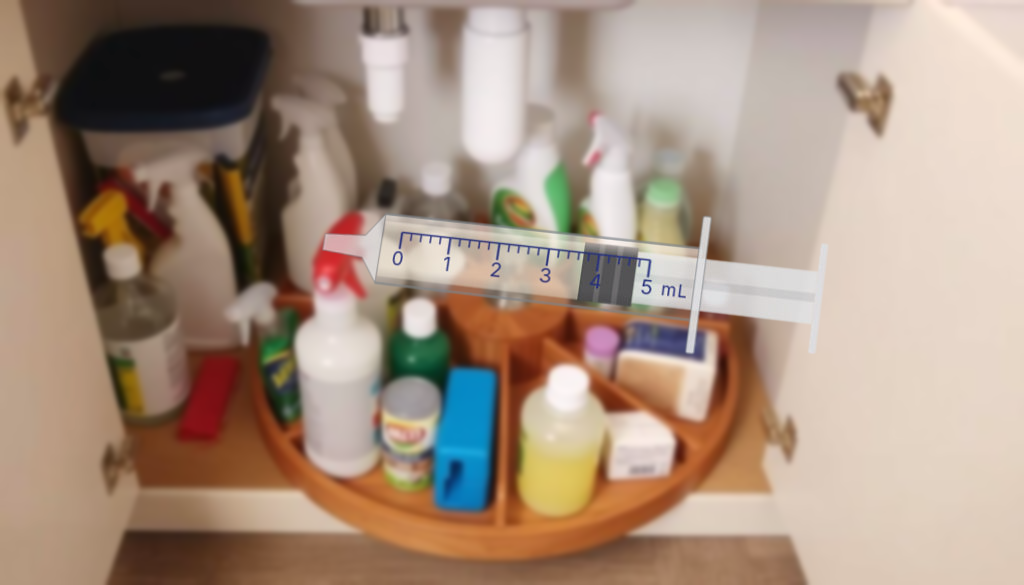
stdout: 3.7
